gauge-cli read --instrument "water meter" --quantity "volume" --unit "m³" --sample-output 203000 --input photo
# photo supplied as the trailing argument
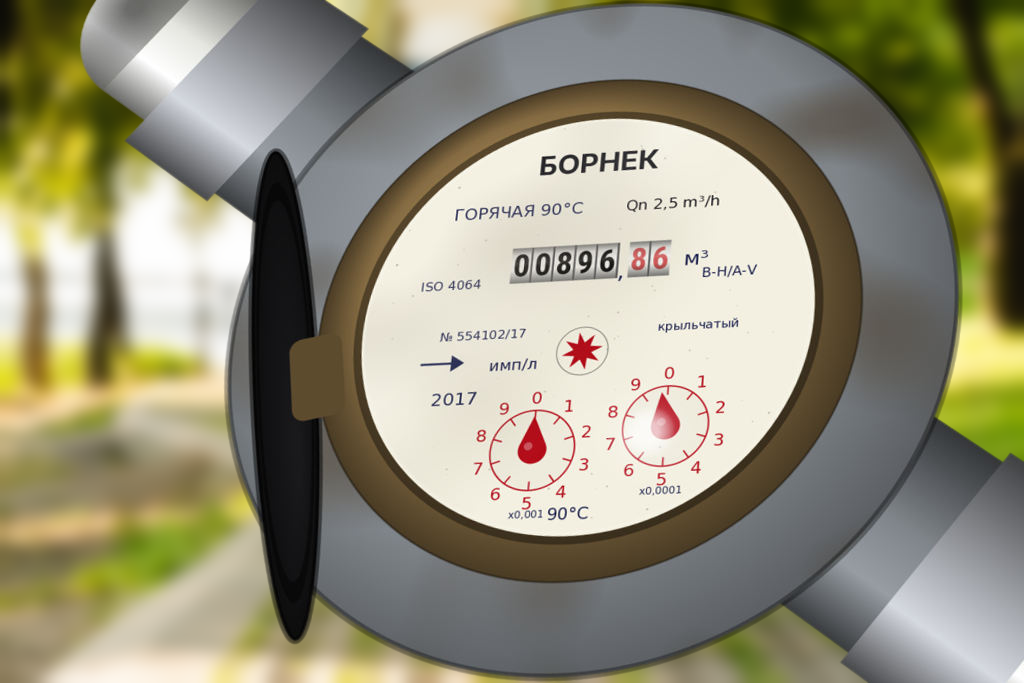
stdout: 896.8599
